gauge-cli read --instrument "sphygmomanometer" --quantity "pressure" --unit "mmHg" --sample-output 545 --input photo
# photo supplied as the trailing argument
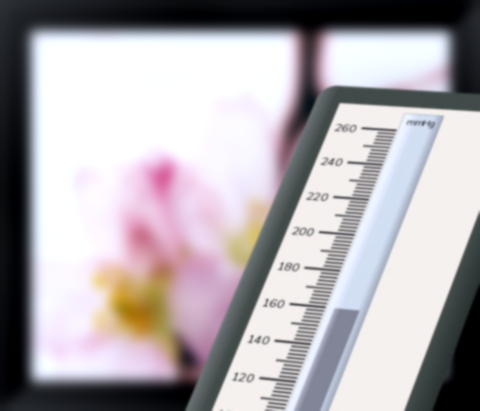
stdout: 160
